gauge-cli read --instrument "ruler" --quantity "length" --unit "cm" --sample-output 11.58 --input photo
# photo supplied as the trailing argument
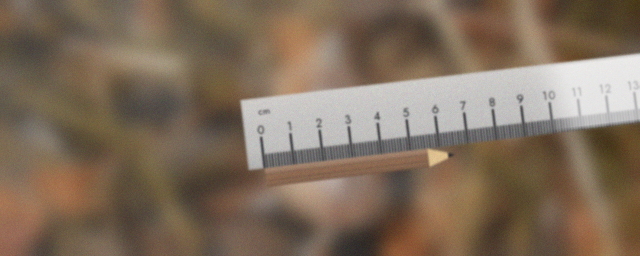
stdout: 6.5
